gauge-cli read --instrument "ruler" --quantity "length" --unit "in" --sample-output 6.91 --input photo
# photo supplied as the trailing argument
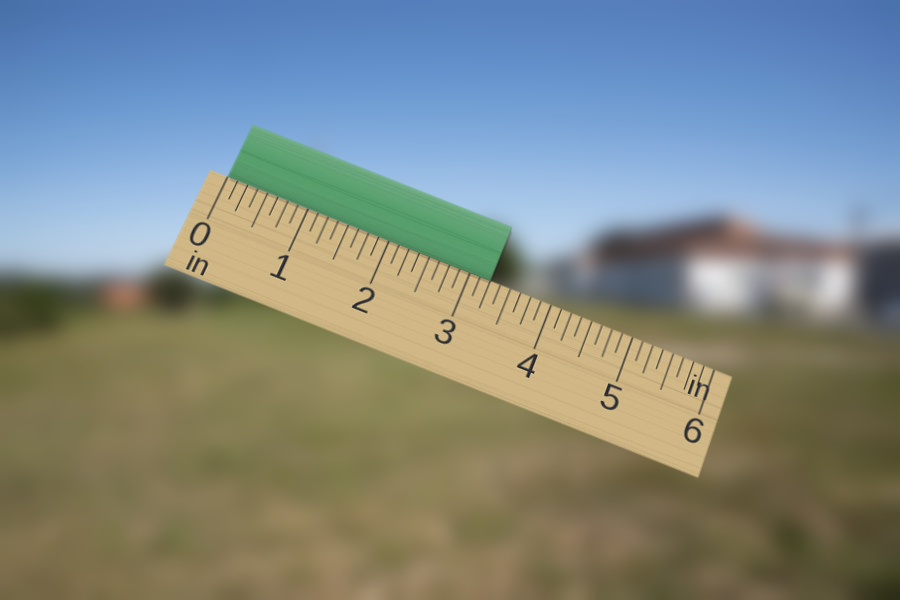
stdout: 3.25
